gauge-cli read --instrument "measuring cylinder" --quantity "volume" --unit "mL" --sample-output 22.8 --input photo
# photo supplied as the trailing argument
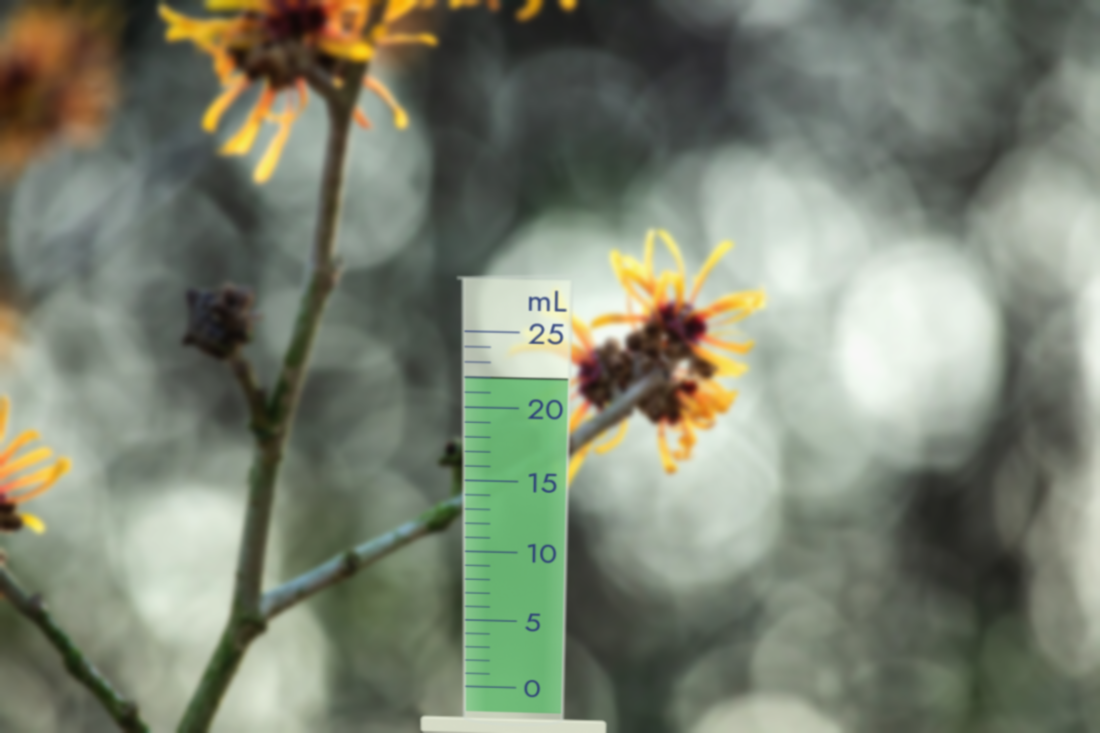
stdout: 22
